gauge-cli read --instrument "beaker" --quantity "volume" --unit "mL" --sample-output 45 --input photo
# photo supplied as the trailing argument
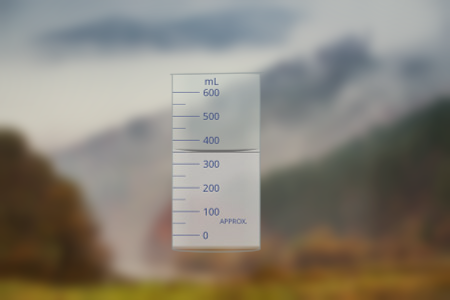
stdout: 350
